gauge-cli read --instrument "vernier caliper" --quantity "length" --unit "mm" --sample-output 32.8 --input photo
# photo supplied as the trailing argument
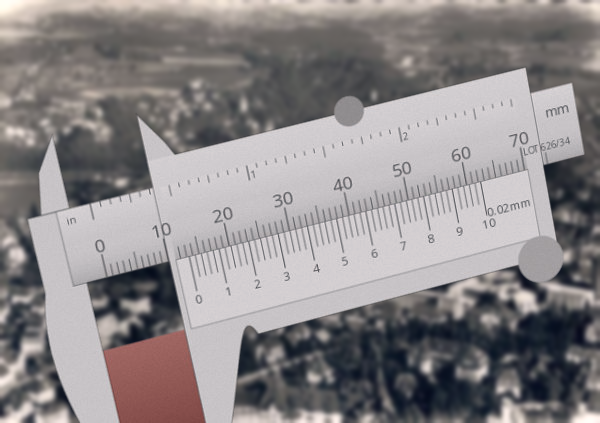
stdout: 13.4
